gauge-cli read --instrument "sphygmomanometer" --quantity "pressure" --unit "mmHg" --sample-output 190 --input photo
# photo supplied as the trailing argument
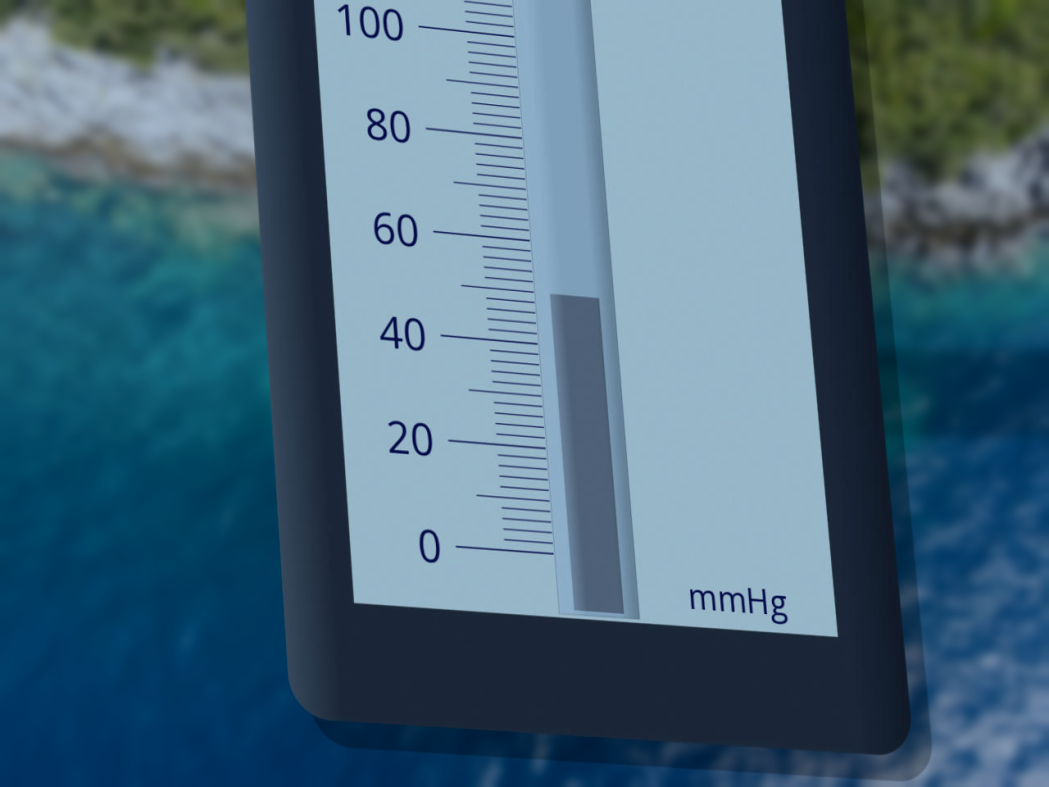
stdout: 50
